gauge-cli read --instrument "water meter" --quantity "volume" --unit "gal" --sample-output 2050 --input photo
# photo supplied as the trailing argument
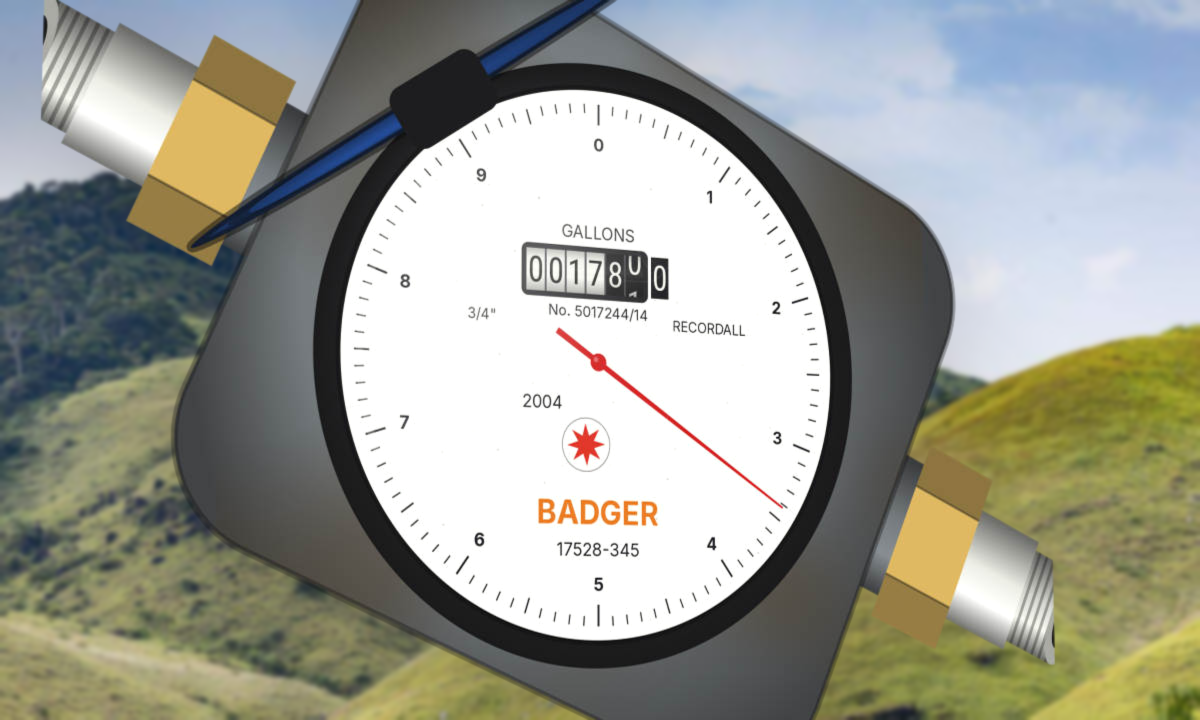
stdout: 17803.4
